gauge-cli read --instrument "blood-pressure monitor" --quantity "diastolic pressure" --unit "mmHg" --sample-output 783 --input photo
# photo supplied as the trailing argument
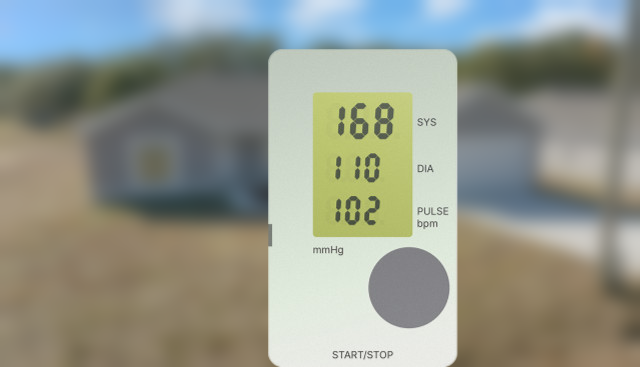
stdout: 110
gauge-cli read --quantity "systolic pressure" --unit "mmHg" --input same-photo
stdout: 168
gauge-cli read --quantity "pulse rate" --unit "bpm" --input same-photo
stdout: 102
